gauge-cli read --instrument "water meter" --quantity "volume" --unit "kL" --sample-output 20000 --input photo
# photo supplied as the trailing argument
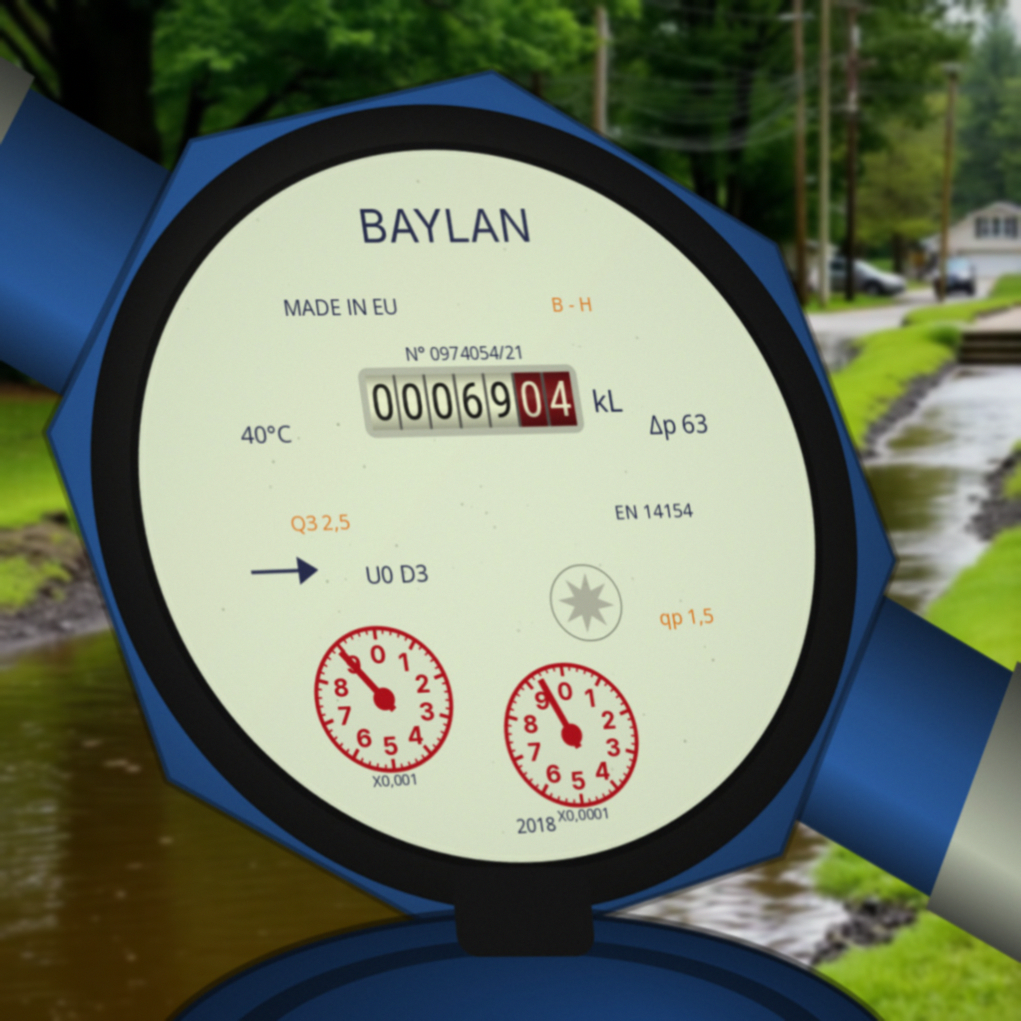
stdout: 69.0489
